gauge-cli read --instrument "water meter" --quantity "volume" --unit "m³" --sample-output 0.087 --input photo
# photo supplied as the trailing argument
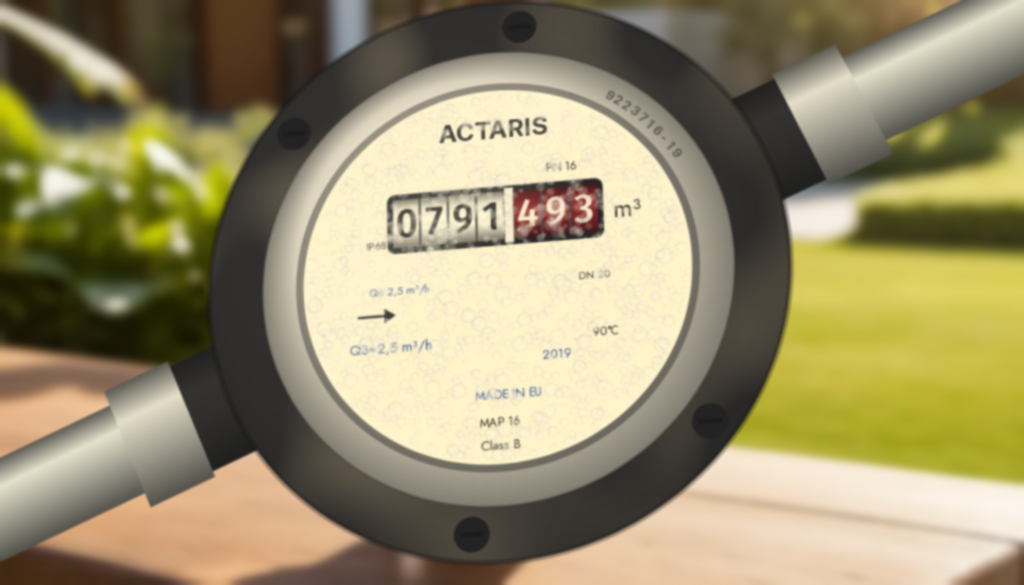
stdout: 791.493
